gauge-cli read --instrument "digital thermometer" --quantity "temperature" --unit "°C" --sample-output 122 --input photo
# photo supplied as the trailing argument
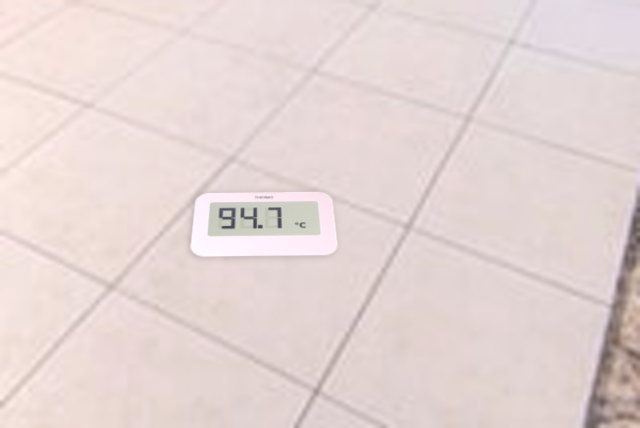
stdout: 94.7
